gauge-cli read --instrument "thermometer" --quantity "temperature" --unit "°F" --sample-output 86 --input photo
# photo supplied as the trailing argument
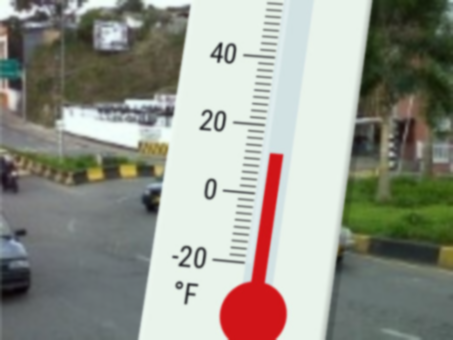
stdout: 12
